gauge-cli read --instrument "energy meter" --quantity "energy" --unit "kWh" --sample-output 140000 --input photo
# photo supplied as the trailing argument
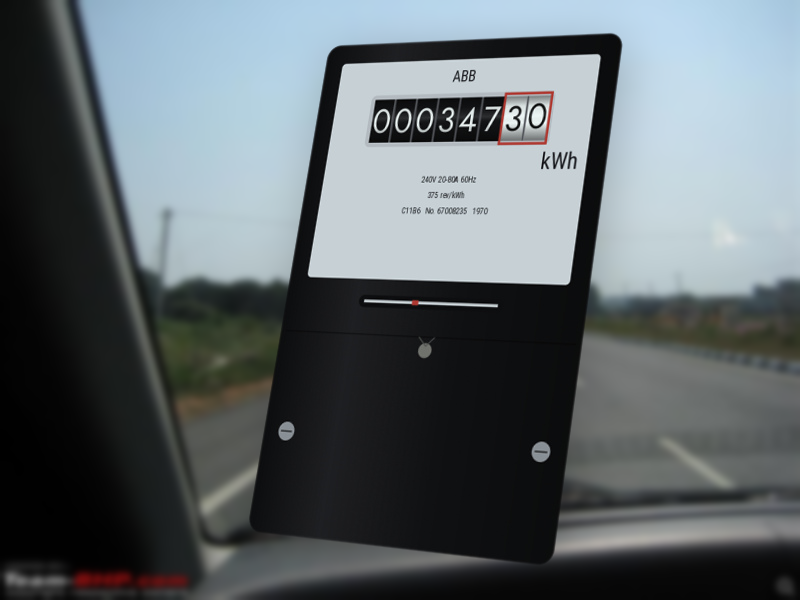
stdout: 347.30
